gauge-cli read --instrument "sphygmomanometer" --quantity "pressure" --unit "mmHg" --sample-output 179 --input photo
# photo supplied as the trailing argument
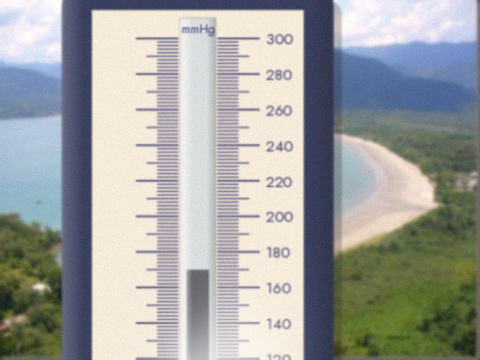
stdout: 170
